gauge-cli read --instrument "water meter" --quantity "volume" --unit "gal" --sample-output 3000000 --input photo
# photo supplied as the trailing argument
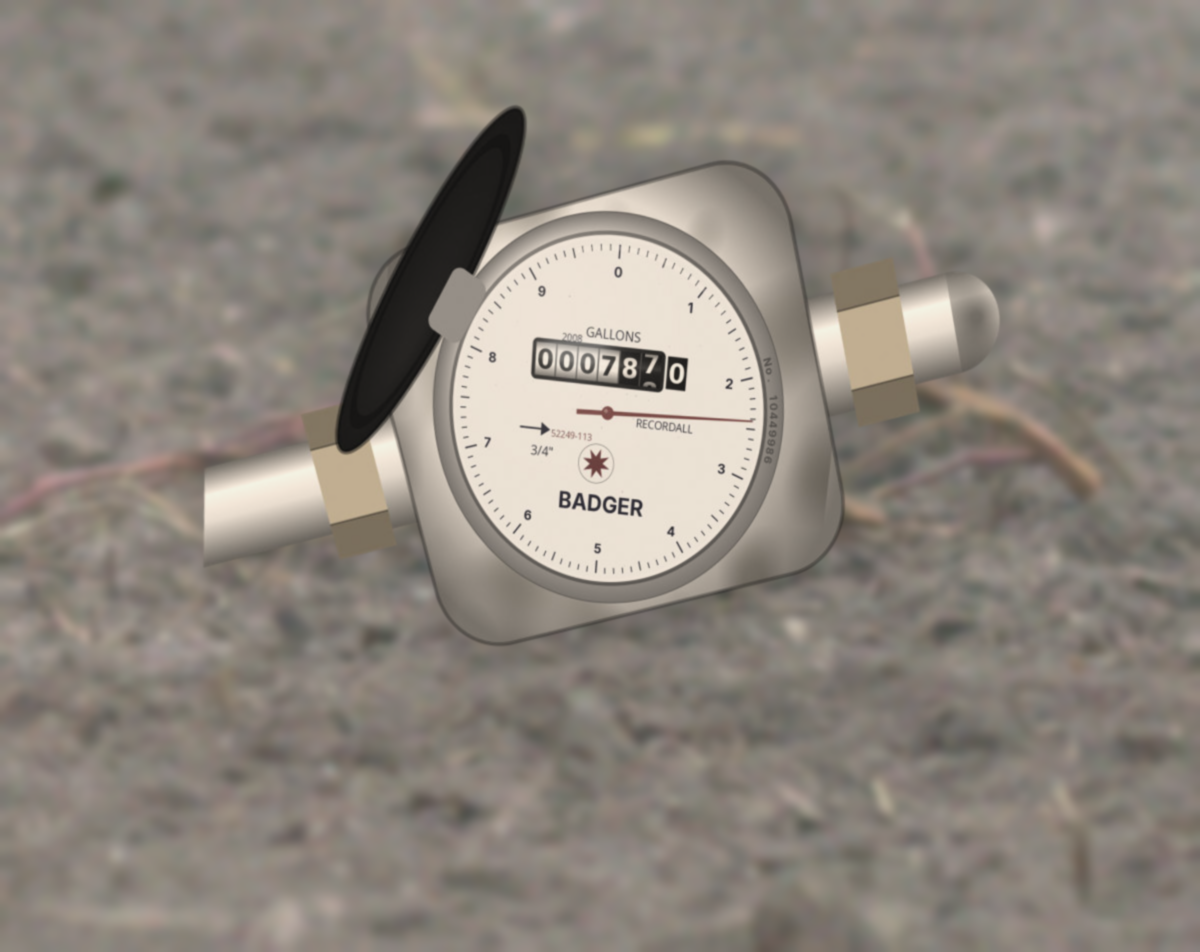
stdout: 7872.4
